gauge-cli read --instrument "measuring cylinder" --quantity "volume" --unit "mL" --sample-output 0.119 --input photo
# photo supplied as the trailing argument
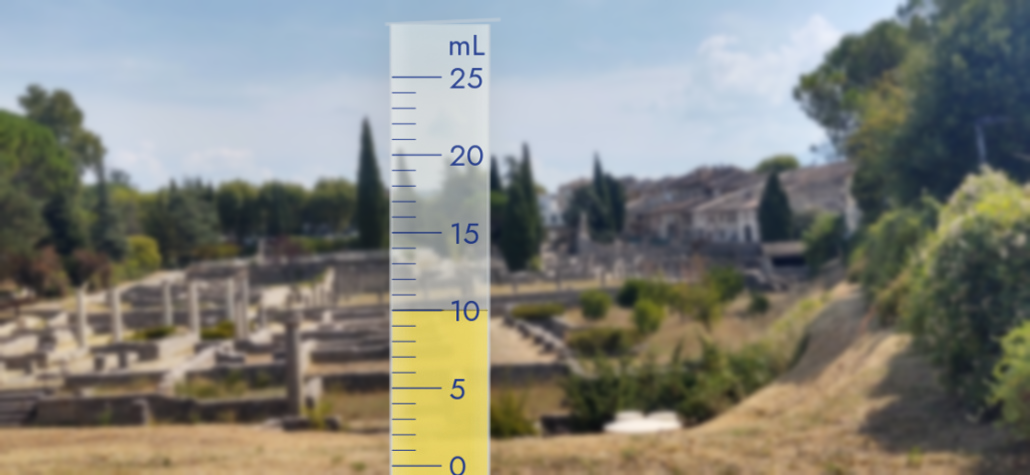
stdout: 10
